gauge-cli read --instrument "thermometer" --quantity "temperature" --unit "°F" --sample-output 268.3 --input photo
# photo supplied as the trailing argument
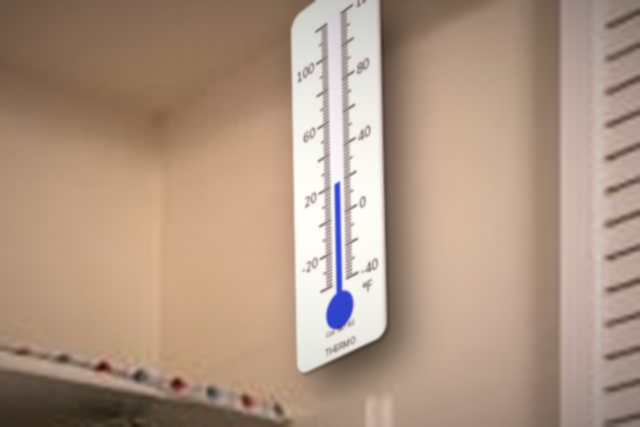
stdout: 20
